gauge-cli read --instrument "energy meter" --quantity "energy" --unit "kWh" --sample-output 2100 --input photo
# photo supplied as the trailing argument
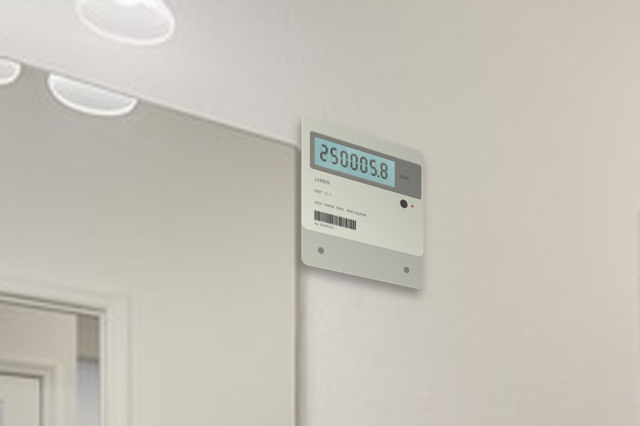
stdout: 250005.8
